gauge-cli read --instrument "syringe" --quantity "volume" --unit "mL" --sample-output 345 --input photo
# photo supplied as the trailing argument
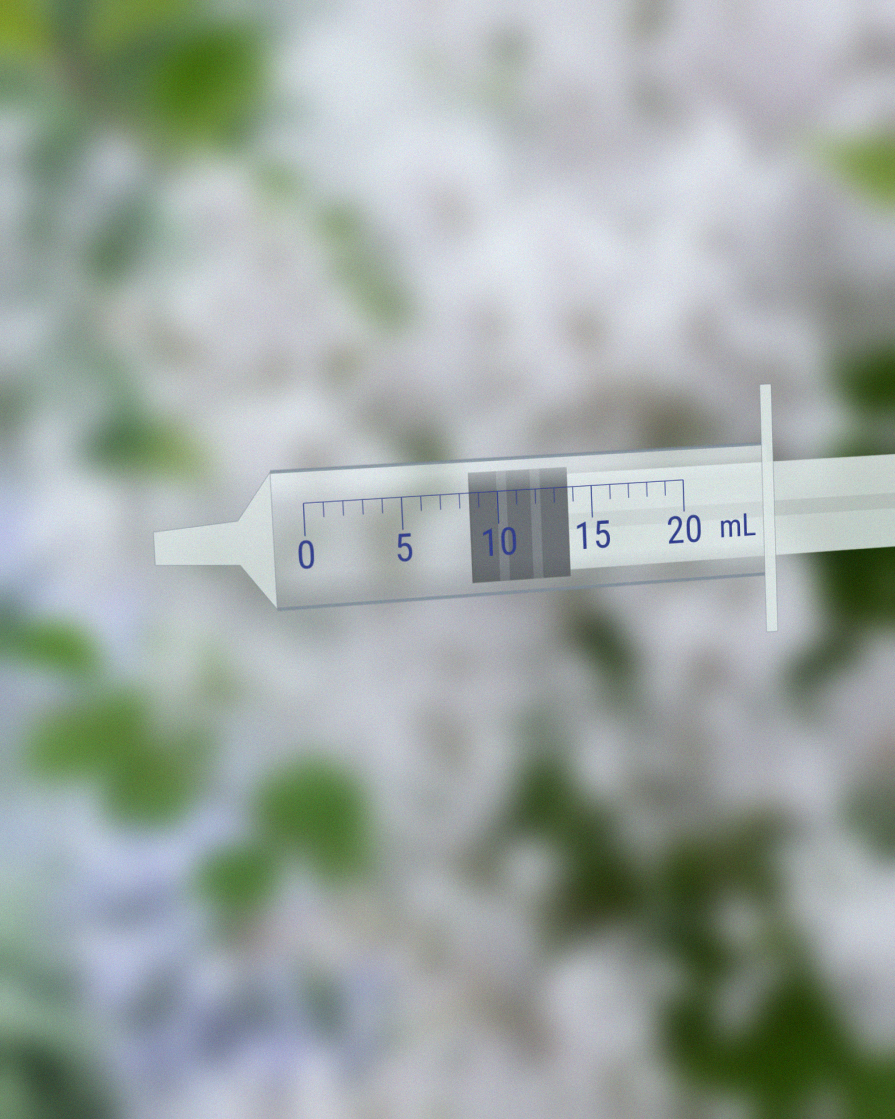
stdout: 8.5
